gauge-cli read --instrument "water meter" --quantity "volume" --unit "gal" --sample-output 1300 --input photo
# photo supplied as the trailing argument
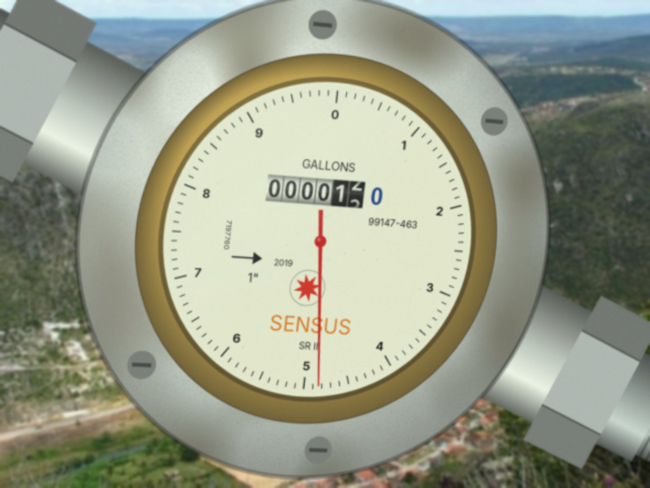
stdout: 124.8
